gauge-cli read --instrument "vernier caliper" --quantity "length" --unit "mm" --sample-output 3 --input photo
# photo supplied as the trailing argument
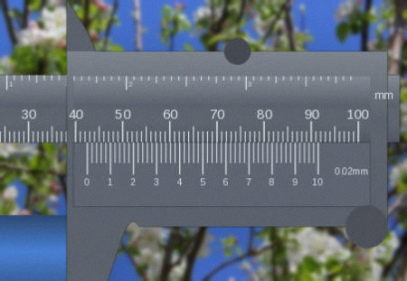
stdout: 42.5
